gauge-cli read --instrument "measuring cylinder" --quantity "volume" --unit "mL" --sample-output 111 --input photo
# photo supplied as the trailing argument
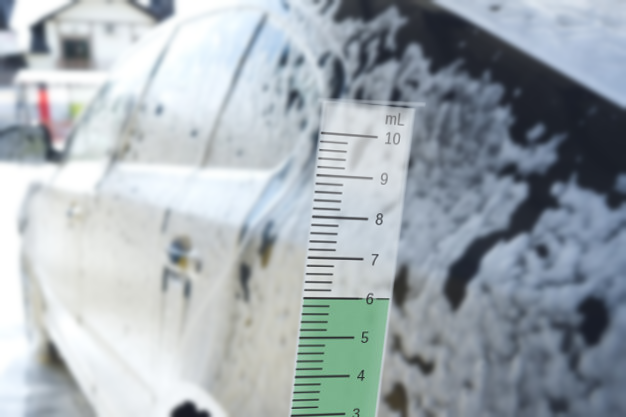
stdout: 6
